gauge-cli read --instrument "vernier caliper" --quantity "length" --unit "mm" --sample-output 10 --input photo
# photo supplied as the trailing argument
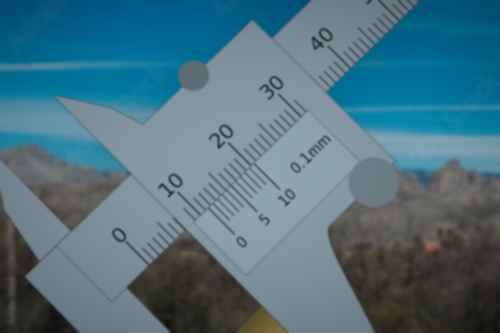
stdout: 11.5
